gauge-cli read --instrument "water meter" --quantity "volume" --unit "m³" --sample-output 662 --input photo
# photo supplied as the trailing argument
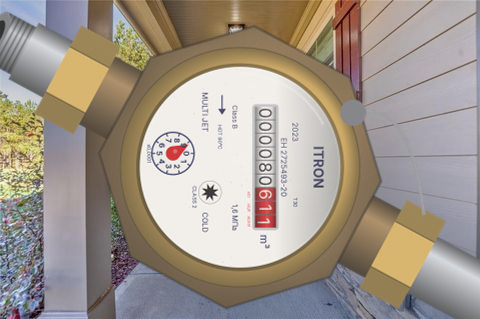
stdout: 80.6109
